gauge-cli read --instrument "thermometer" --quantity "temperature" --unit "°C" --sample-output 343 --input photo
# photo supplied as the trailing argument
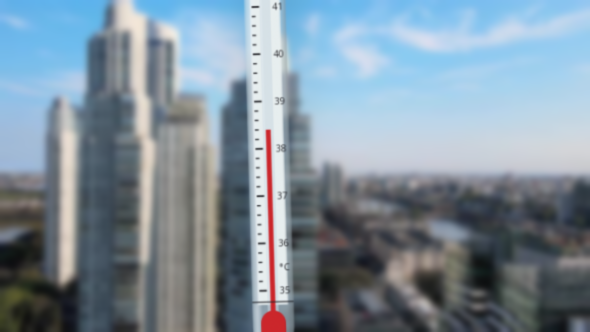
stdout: 38.4
